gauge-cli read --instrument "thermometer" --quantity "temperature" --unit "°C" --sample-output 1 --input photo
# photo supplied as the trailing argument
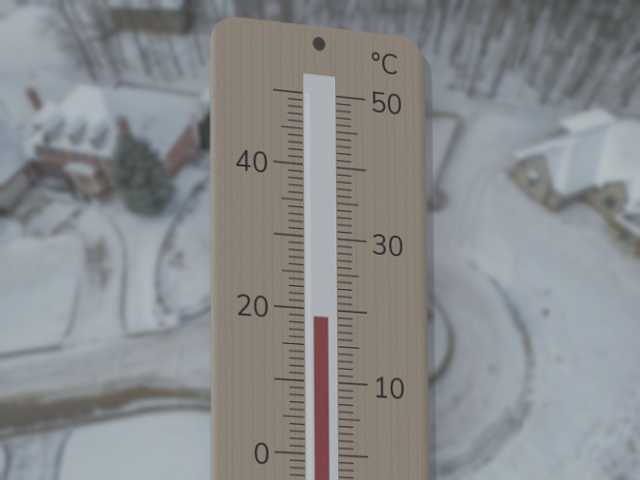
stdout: 19
